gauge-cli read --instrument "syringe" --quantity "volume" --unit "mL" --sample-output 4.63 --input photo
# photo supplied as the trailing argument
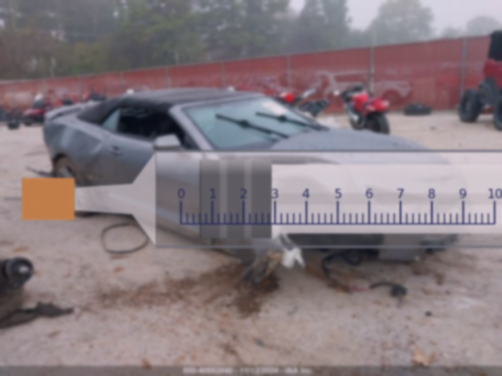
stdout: 0.6
